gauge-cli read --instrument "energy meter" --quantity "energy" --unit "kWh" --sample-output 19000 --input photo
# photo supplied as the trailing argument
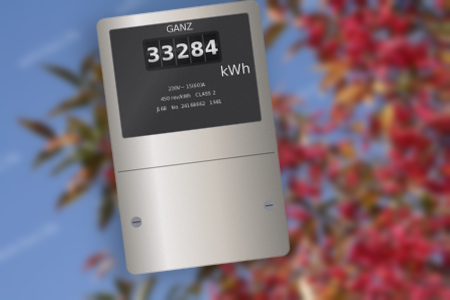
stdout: 33284
